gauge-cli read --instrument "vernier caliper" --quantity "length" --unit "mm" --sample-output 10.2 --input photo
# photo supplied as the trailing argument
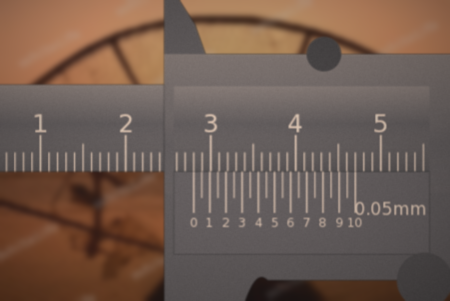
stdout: 28.0
